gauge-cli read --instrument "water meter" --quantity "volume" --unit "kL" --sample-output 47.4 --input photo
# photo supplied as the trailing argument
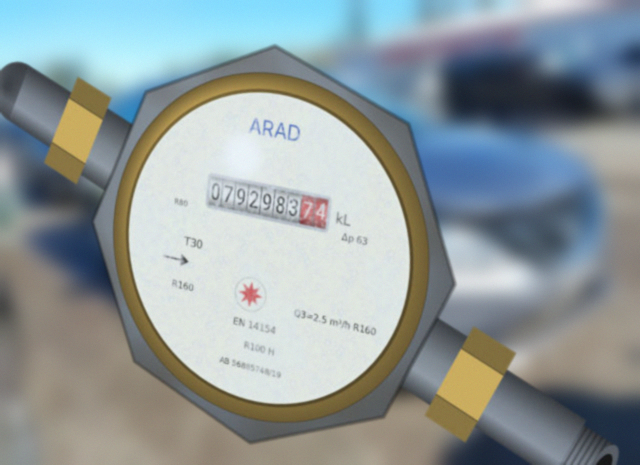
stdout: 792983.74
